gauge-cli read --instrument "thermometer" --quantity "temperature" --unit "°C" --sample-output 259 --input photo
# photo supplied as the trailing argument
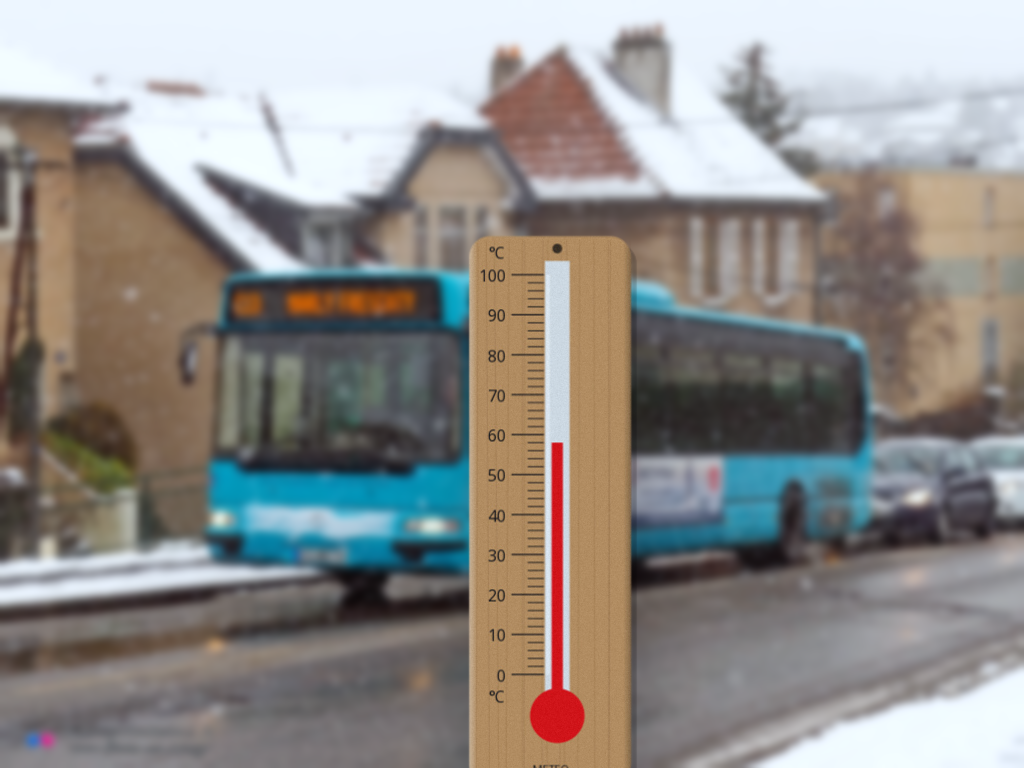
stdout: 58
